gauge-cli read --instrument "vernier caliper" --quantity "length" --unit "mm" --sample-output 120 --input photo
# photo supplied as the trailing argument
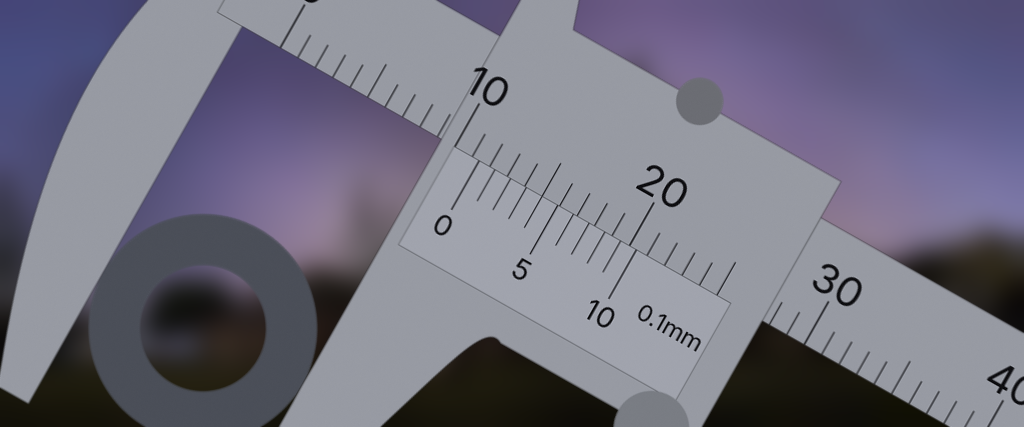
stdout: 11.4
